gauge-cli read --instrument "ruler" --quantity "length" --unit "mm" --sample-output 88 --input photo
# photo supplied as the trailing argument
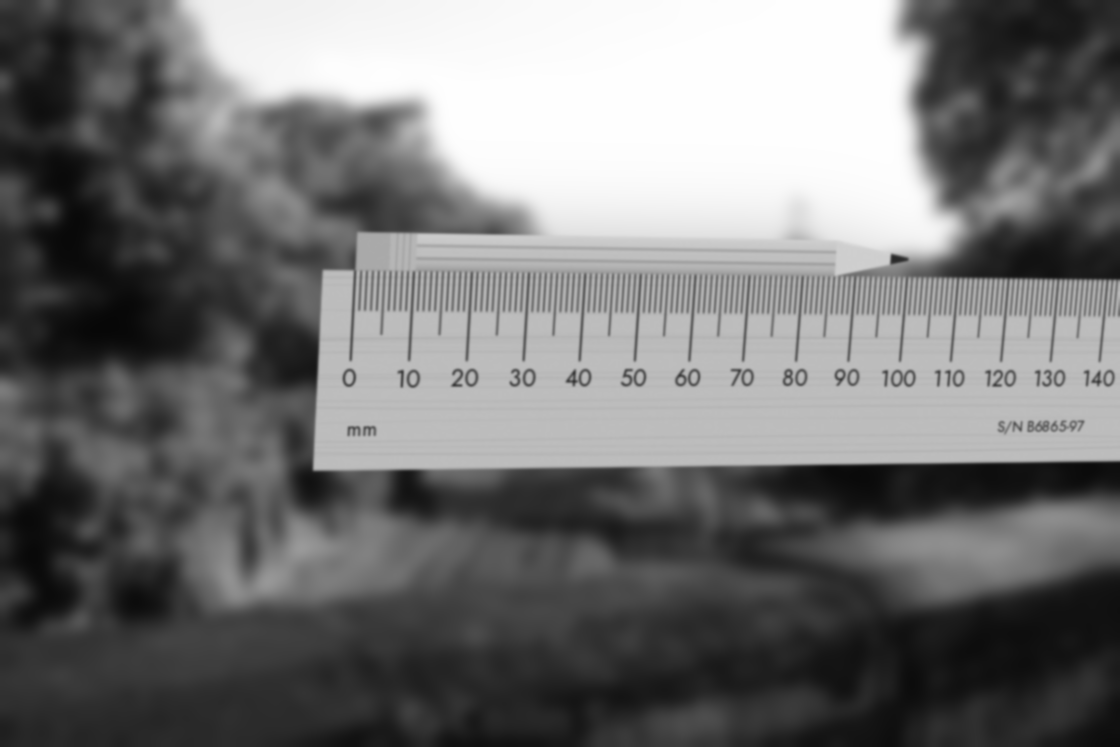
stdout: 100
